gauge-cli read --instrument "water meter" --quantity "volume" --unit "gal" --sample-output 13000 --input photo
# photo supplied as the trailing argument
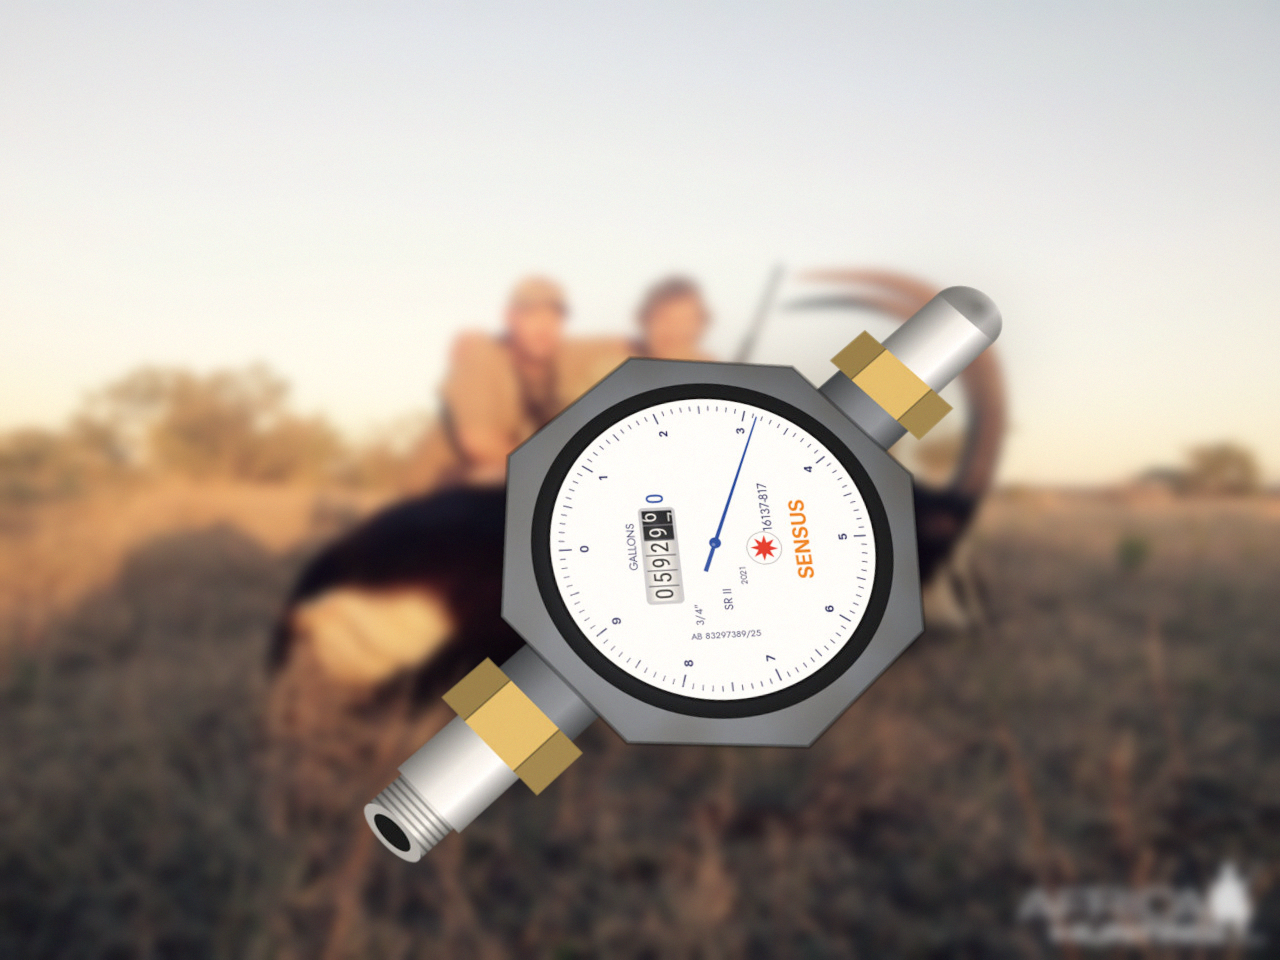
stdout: 592963.1
